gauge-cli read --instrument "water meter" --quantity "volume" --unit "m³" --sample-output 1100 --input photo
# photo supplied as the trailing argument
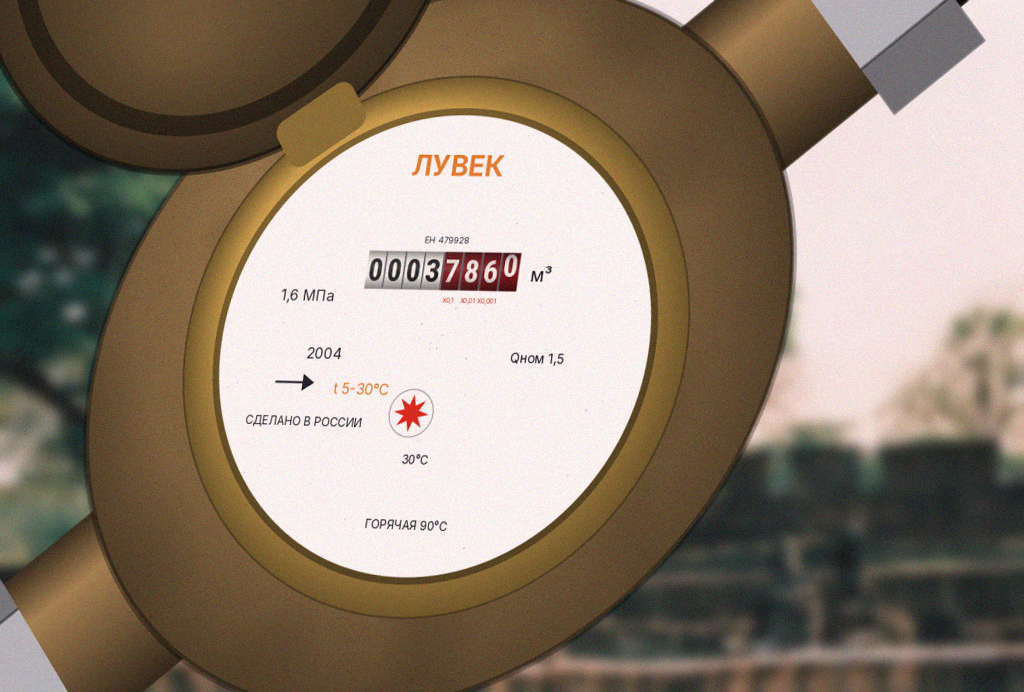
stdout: 3.7860
